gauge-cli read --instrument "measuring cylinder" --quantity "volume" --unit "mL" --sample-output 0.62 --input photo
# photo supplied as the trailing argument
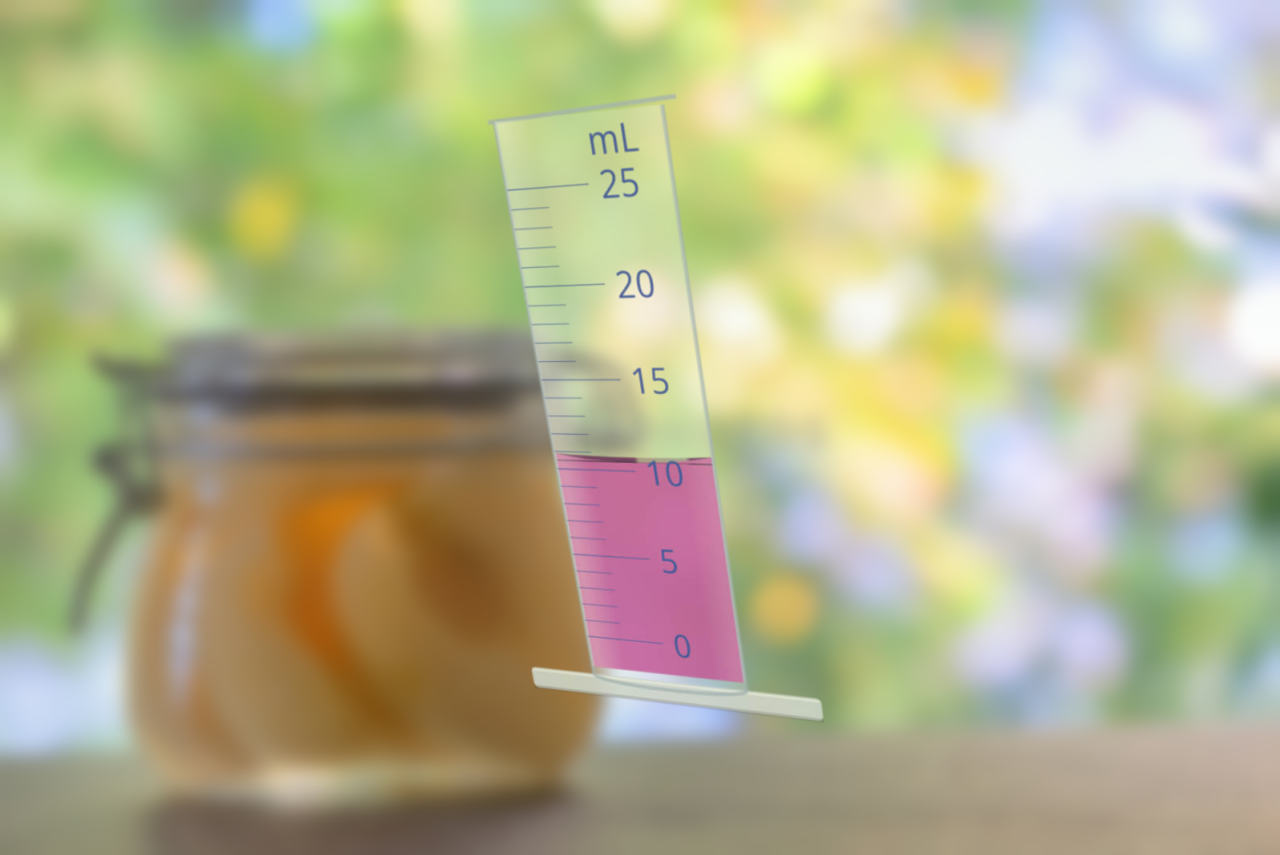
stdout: 10.5
